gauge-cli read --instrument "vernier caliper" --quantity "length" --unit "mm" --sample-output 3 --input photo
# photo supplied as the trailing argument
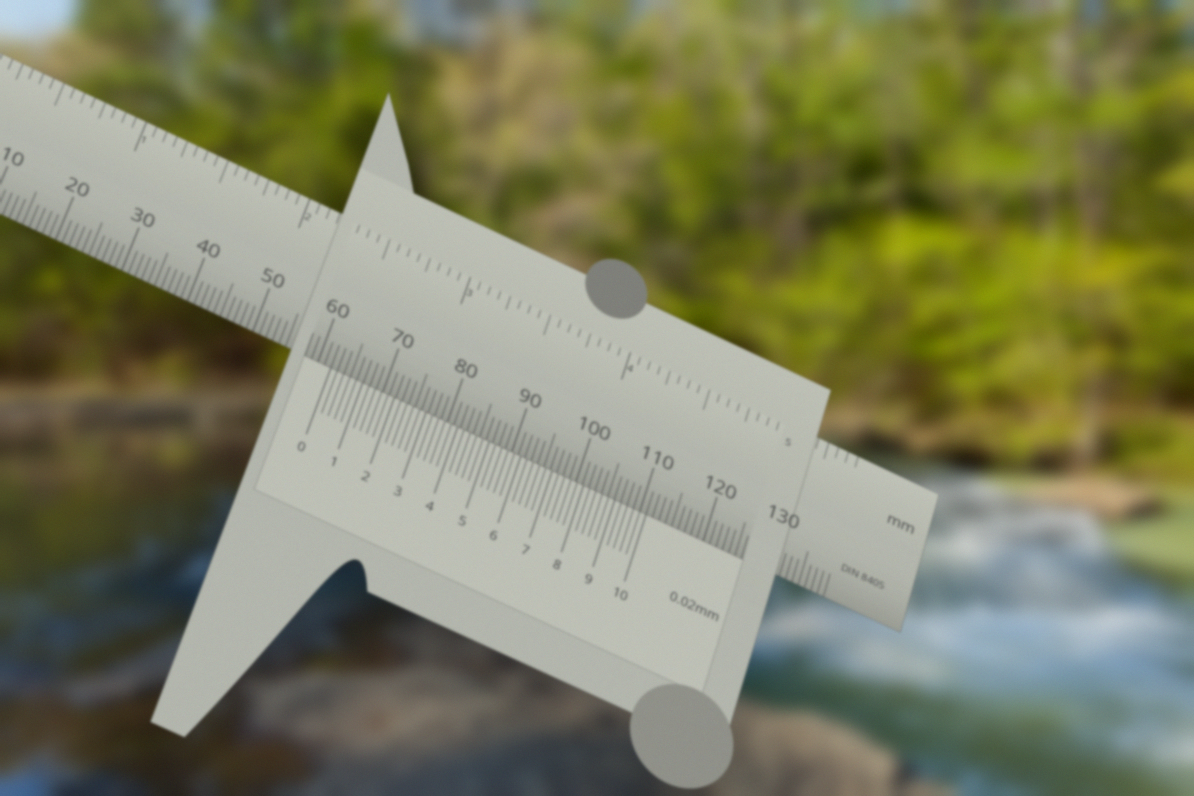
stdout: 62.0
